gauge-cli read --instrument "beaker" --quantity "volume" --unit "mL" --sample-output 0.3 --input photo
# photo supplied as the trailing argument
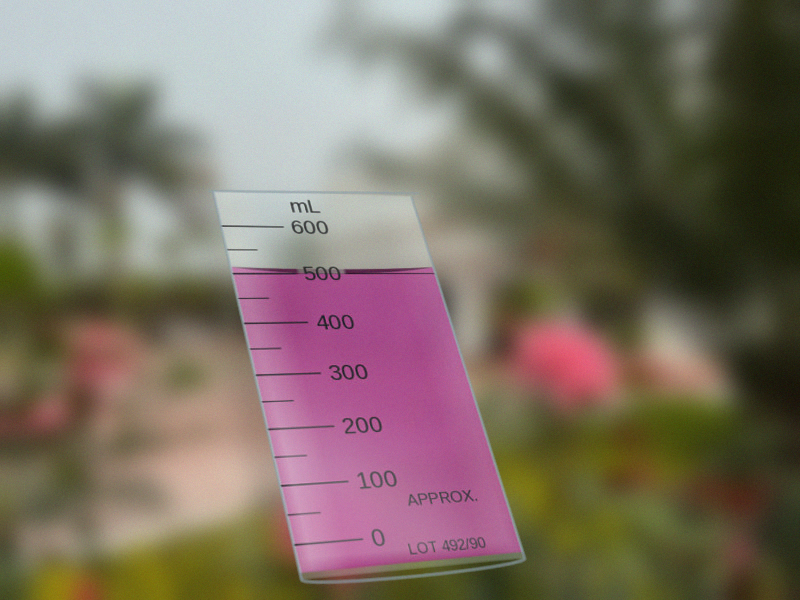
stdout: 500
